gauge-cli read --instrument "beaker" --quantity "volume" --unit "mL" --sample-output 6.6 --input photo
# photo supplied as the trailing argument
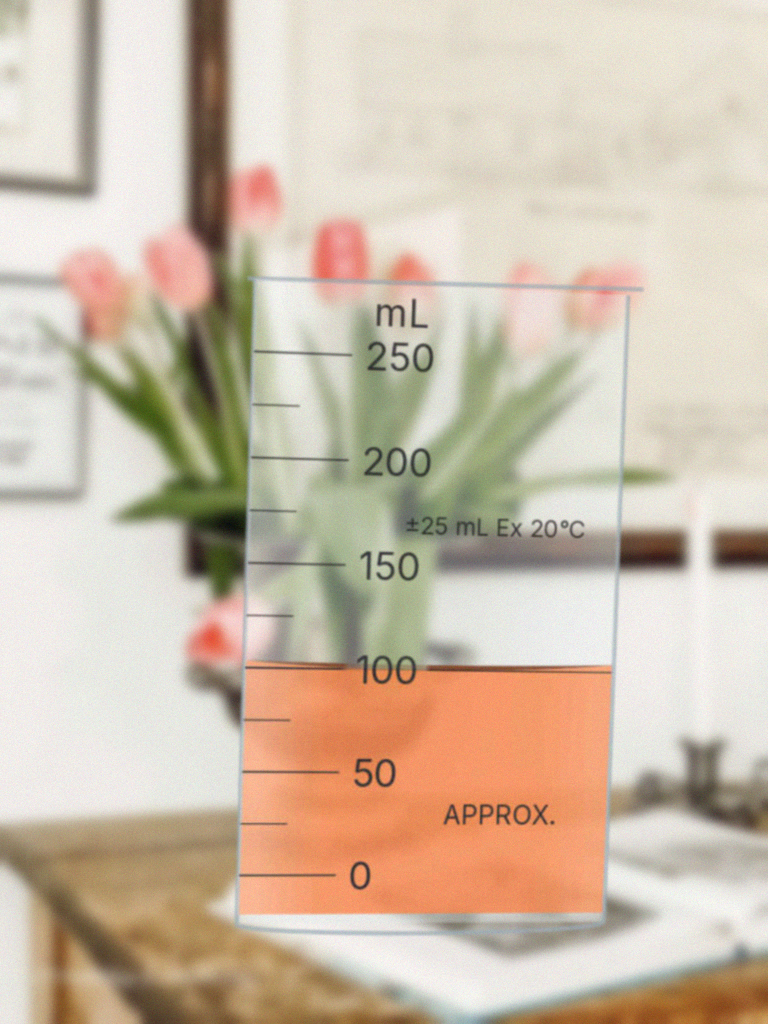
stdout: 100
